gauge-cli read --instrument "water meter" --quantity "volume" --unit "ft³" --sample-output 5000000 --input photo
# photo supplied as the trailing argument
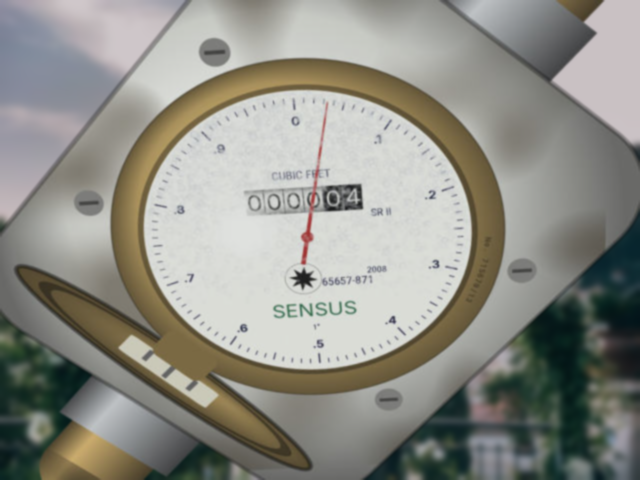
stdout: 4.03
